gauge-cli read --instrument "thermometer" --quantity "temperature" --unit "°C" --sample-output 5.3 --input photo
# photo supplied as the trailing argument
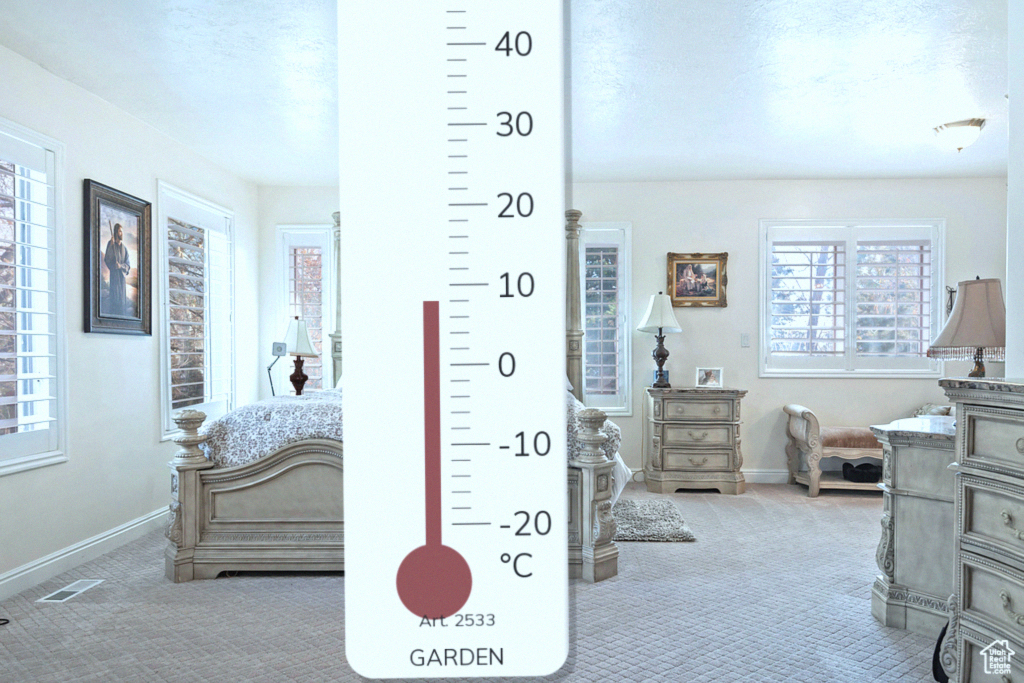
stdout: 8
